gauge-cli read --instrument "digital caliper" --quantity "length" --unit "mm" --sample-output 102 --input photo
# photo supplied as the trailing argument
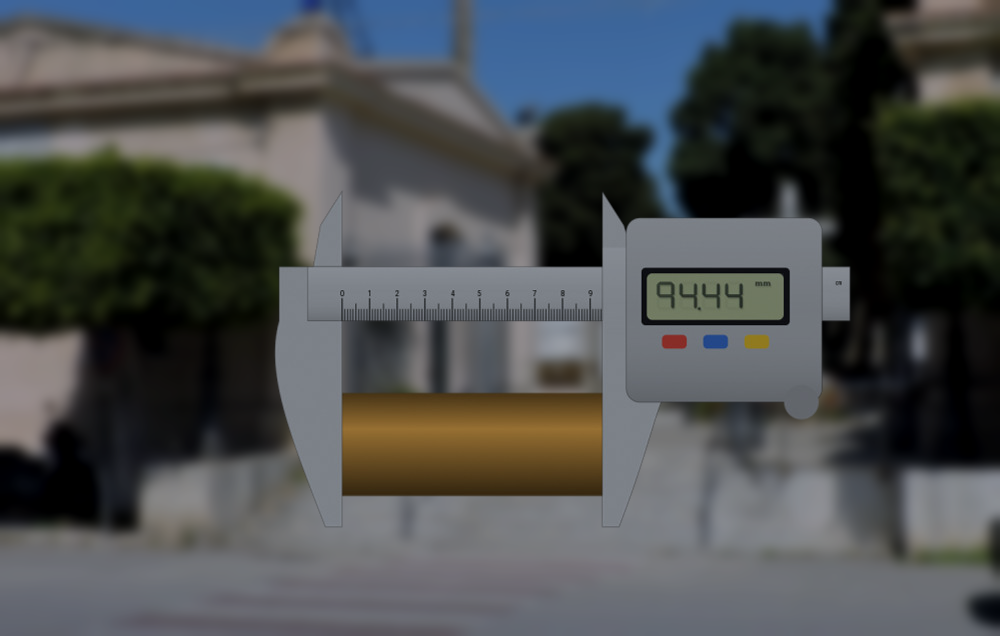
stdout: 94.44
